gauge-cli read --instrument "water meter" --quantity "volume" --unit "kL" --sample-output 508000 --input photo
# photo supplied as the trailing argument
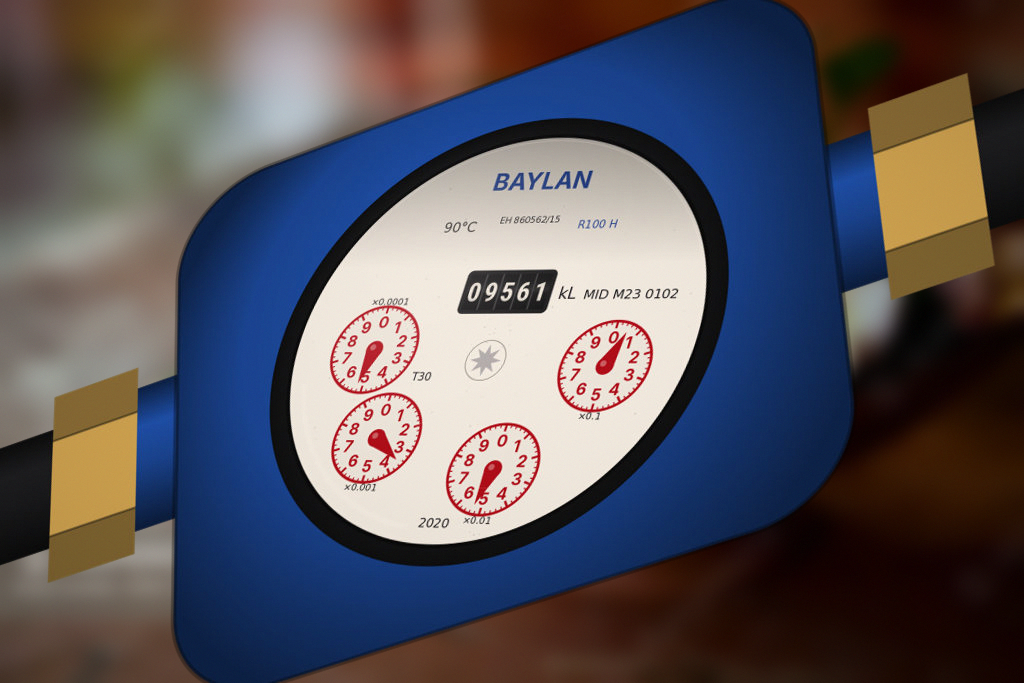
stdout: 9561.0535
